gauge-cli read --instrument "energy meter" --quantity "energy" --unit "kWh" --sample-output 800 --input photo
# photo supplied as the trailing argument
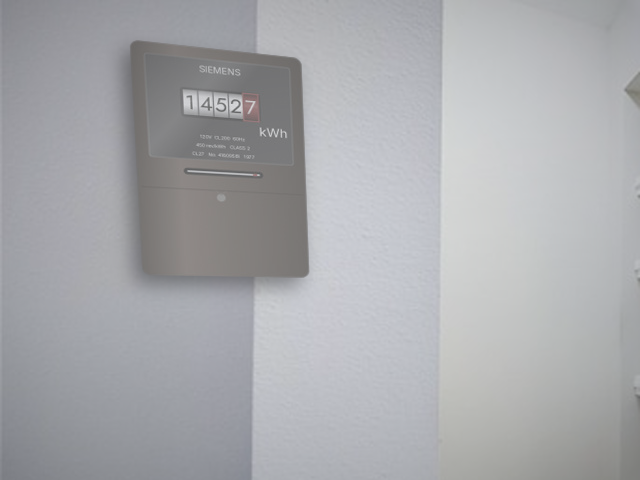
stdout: 1452.7
